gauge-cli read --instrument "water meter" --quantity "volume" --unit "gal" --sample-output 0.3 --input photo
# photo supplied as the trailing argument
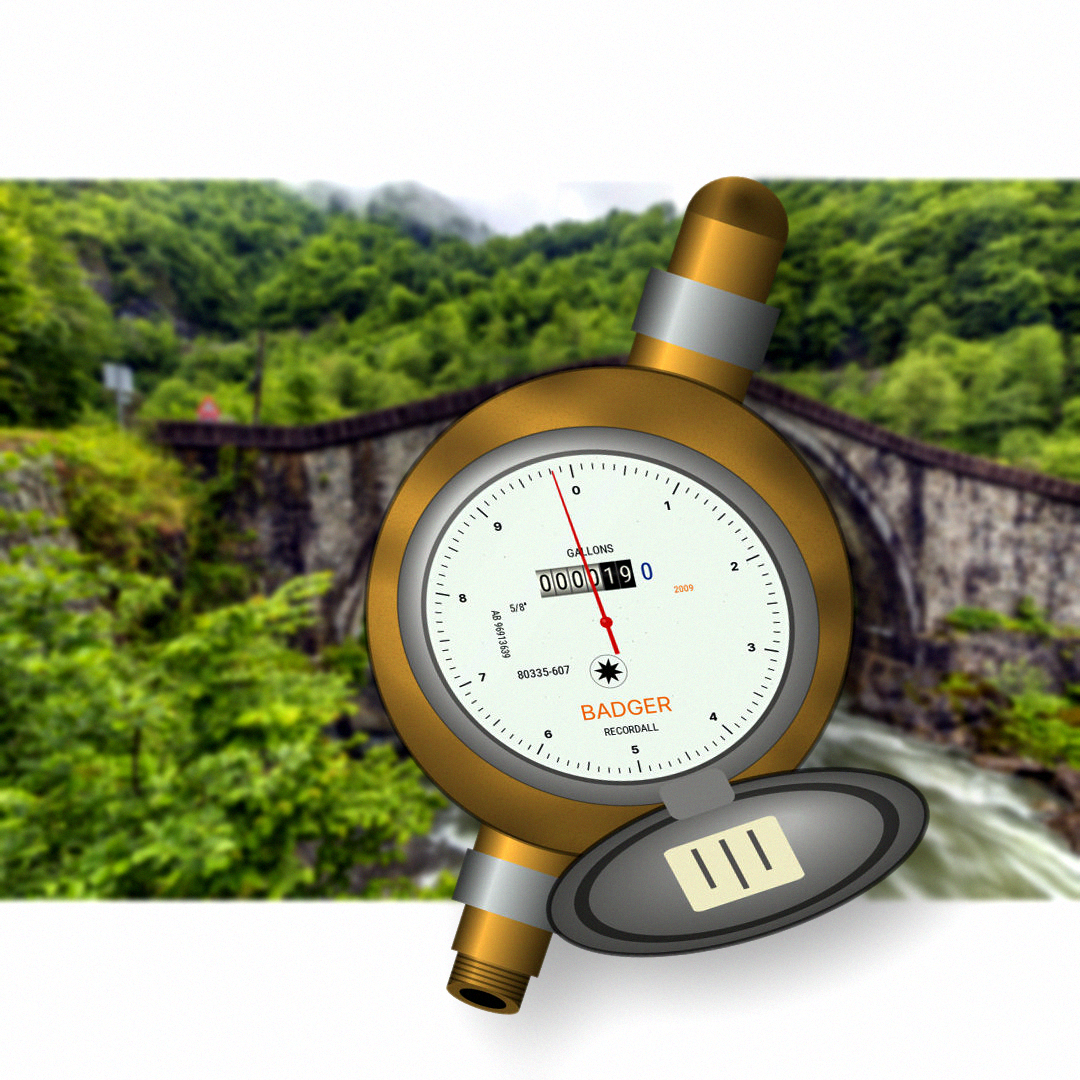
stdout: 189.8
